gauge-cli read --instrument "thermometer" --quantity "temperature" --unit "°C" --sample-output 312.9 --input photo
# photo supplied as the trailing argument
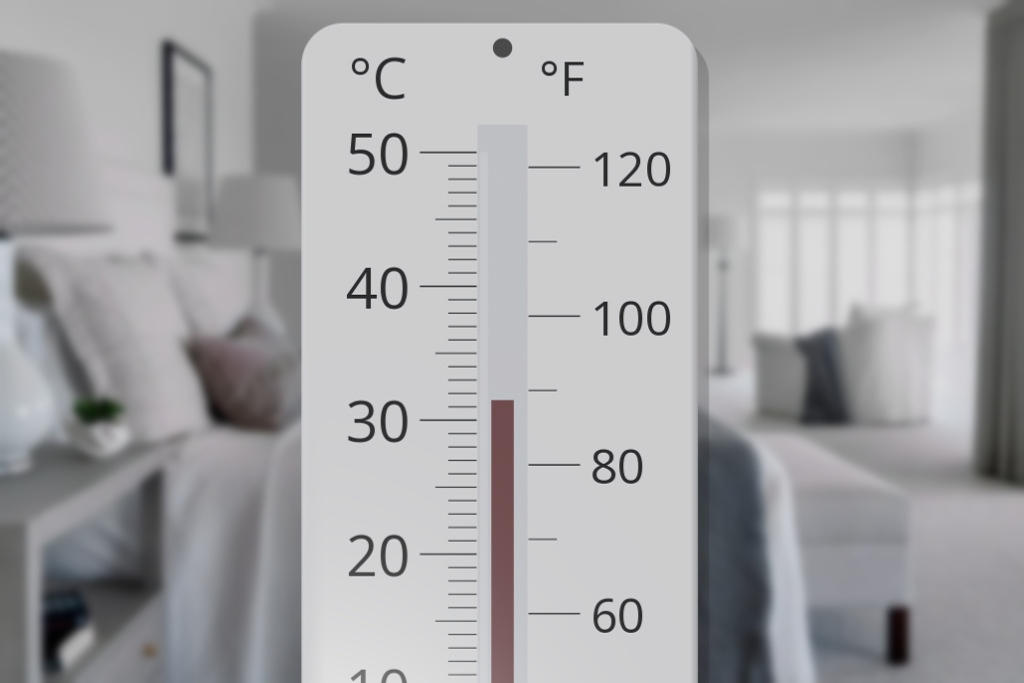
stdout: 31.5
